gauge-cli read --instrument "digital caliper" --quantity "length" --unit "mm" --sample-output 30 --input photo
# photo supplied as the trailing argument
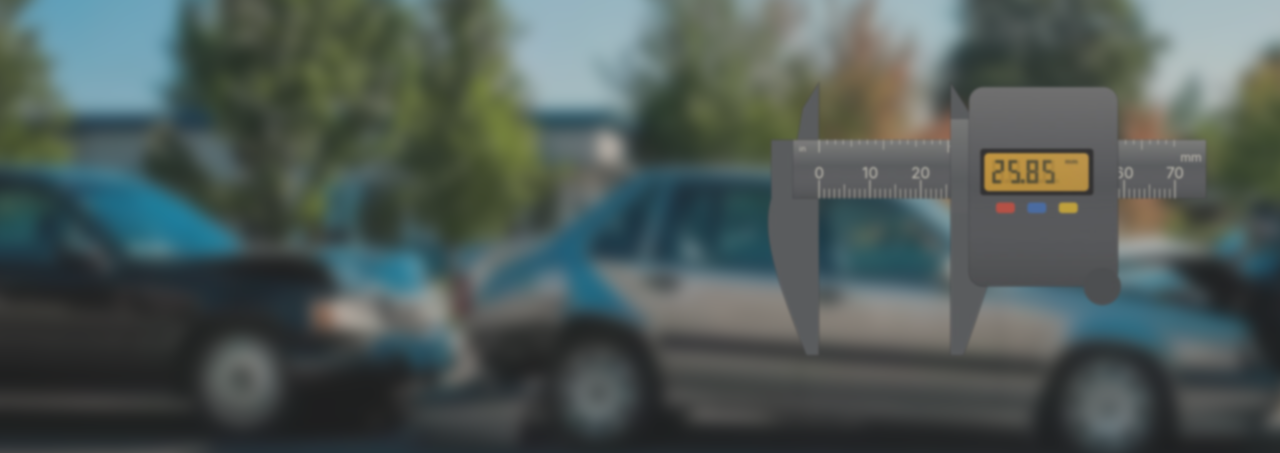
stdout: 25.85
